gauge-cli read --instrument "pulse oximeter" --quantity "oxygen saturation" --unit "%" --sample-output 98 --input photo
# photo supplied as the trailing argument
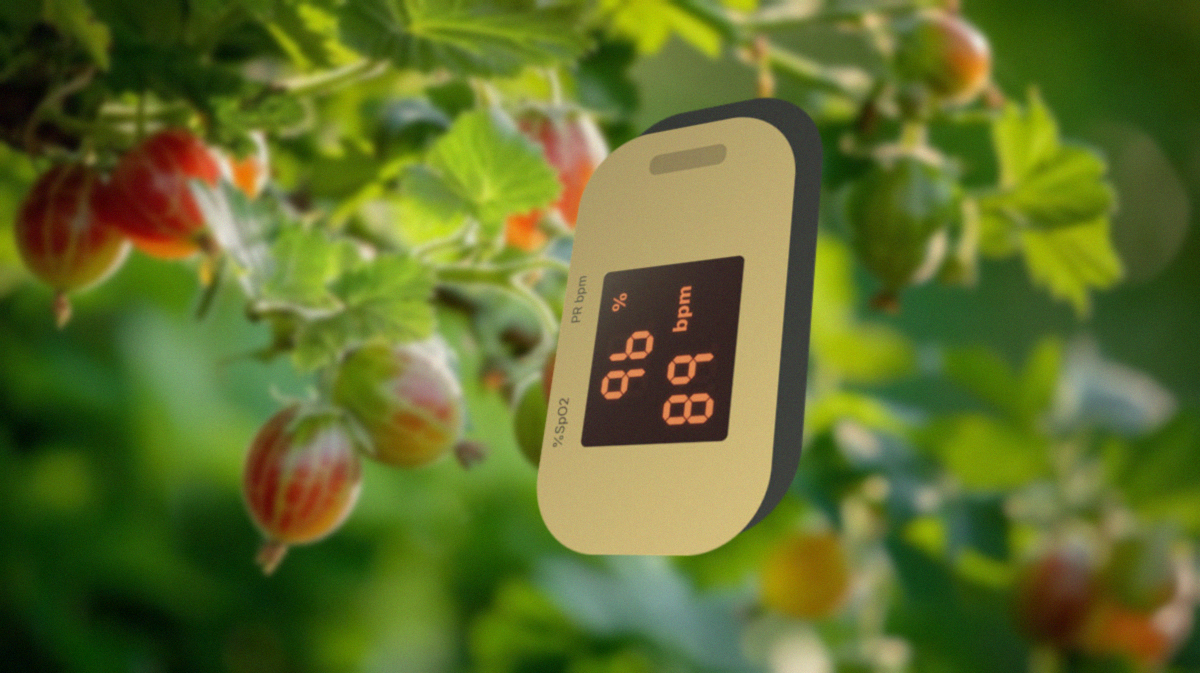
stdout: 96
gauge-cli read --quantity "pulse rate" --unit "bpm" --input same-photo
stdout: 89
